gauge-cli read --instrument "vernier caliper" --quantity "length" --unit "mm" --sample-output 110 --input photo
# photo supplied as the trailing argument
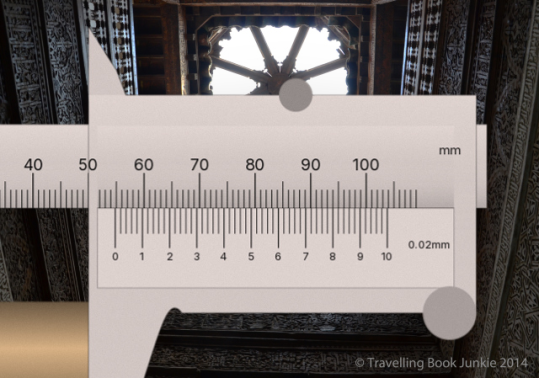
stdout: 54.8
